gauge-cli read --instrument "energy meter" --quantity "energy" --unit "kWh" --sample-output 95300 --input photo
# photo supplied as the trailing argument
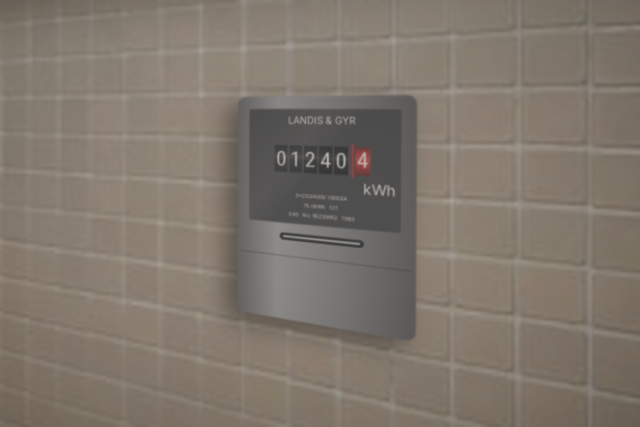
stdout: 1240.4
